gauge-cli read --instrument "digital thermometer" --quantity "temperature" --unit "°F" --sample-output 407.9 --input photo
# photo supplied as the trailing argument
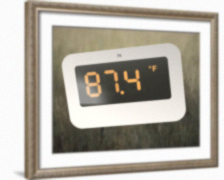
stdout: 87.4
